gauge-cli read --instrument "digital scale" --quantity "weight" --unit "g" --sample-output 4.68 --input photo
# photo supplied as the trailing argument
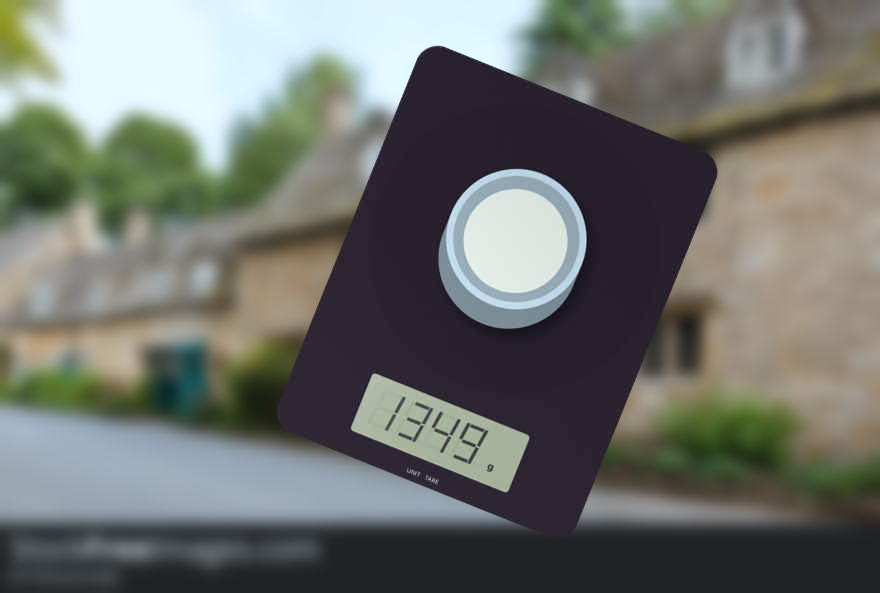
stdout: 1349
